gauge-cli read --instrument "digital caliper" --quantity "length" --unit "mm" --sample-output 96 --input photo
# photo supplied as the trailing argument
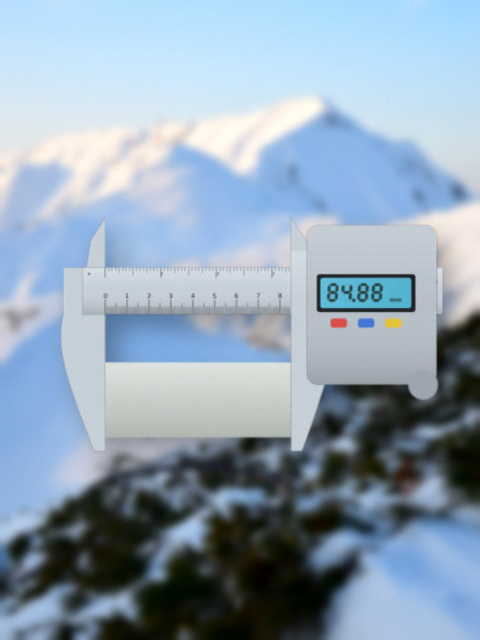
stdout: 84.88
